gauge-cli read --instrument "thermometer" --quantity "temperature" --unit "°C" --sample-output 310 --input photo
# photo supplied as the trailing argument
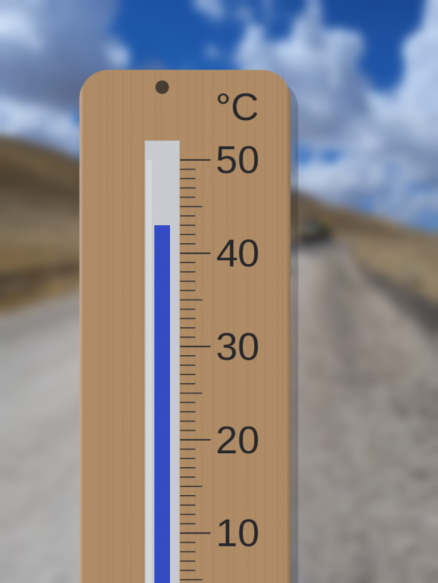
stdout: 43
